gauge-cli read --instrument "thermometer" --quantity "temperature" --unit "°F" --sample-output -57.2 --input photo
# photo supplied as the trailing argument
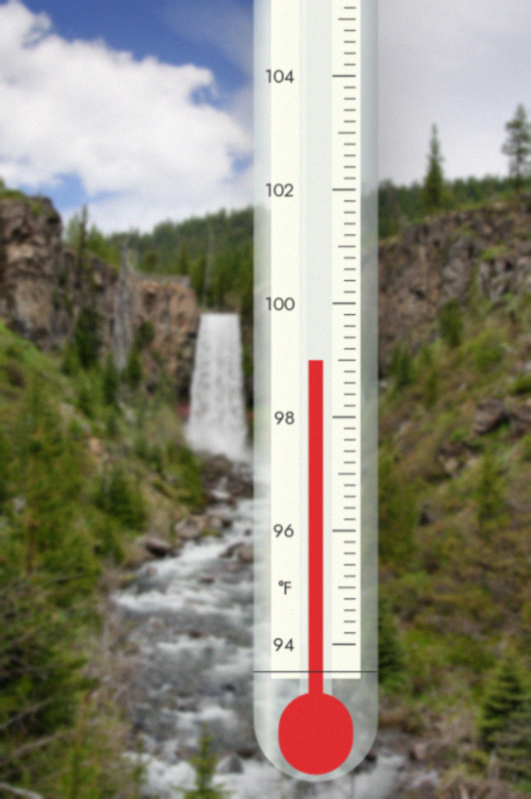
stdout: 99
